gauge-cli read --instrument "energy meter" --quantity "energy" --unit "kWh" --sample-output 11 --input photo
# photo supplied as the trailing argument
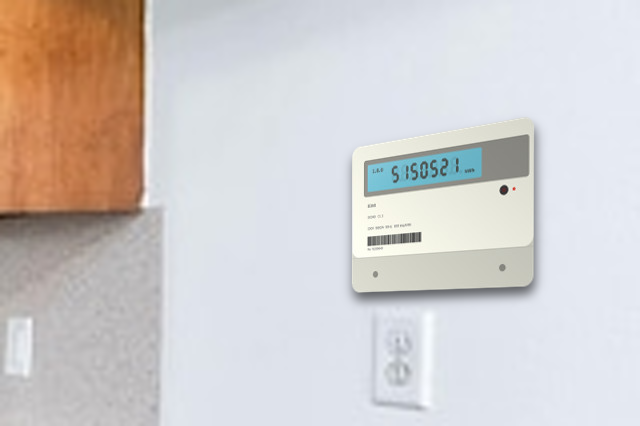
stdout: 5150521
